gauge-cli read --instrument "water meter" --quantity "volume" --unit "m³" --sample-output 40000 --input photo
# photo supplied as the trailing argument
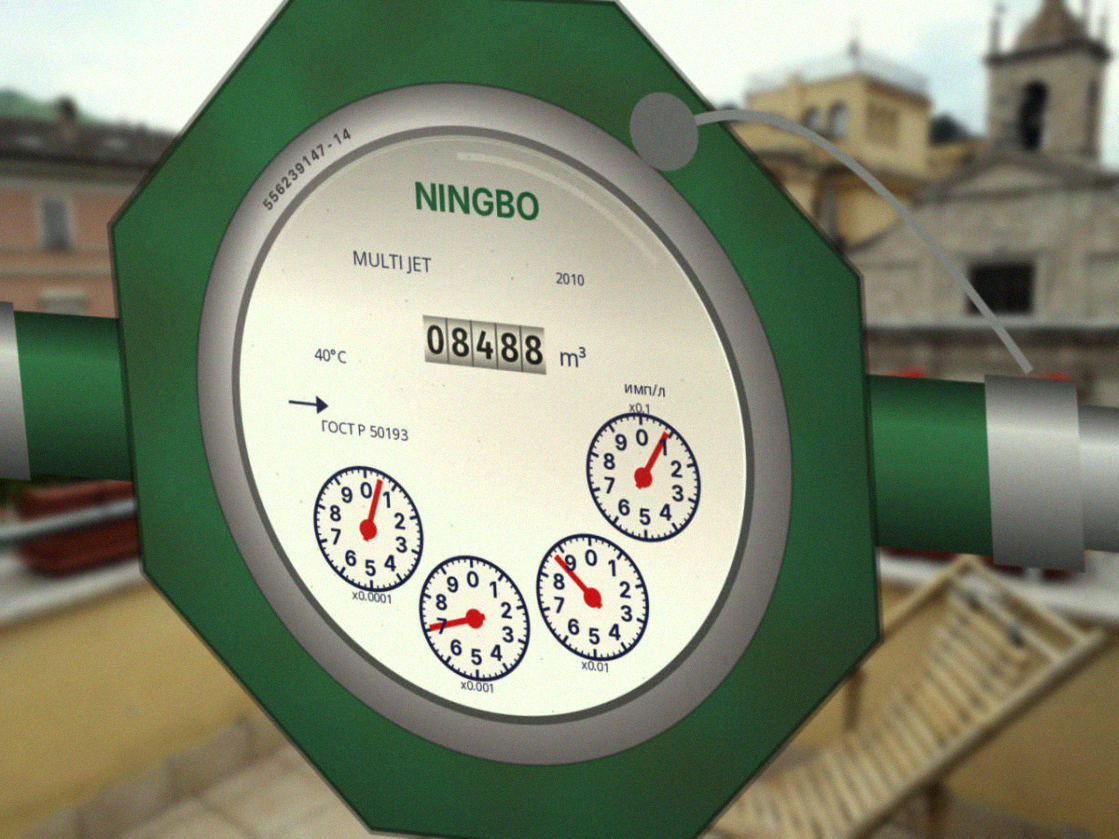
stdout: 8488.0870
